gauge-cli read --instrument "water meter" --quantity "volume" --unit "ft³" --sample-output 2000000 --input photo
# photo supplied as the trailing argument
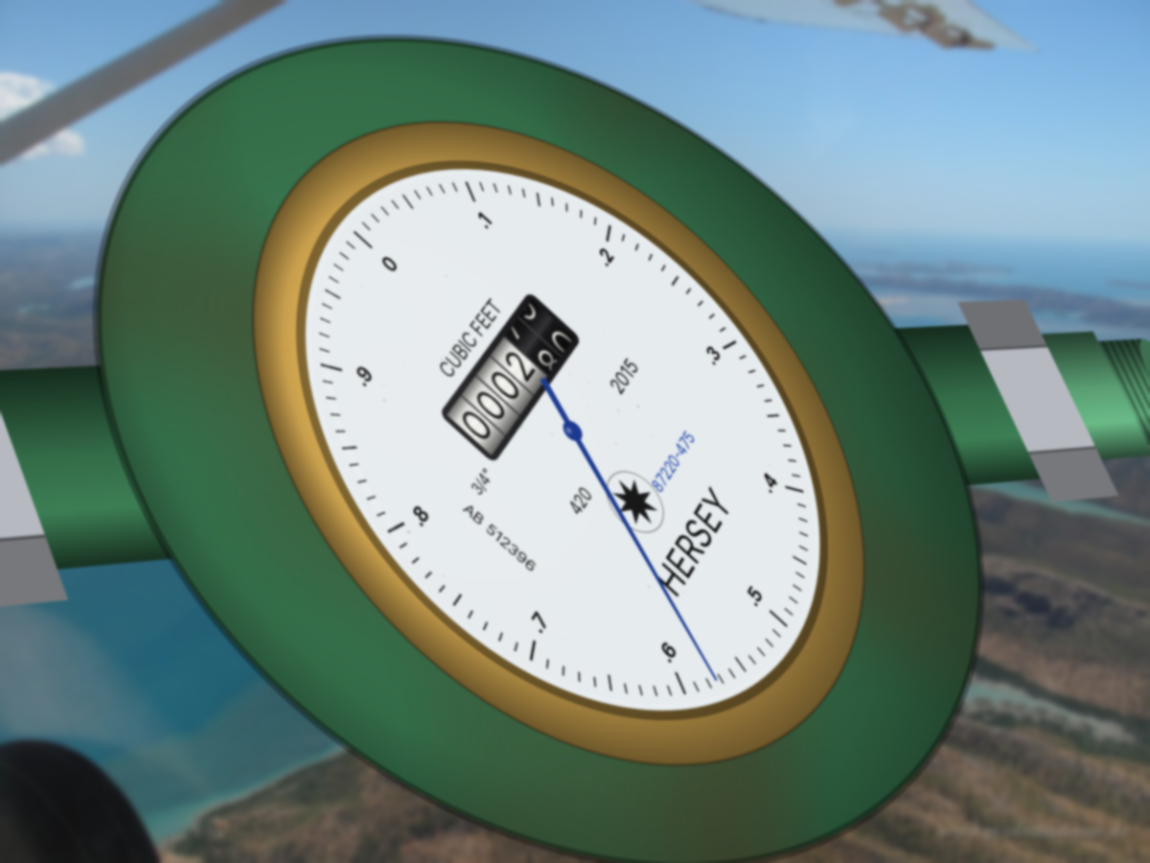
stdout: 279.57
